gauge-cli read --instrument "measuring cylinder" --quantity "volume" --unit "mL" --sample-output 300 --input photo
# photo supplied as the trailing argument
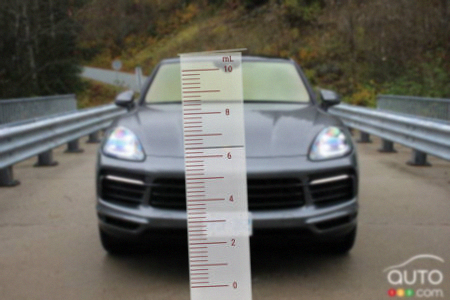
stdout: 6.4
